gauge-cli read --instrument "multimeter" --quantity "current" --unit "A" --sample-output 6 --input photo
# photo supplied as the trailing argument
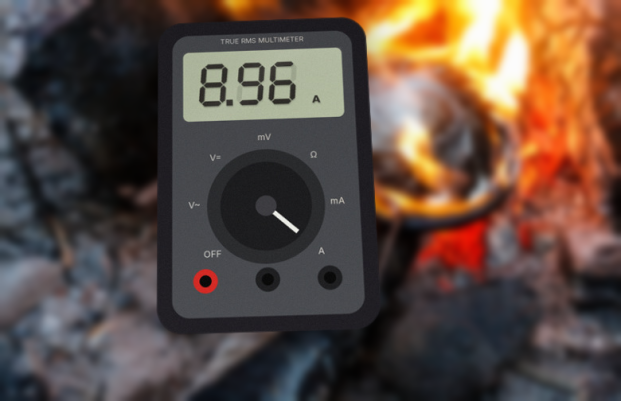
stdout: 8.96
